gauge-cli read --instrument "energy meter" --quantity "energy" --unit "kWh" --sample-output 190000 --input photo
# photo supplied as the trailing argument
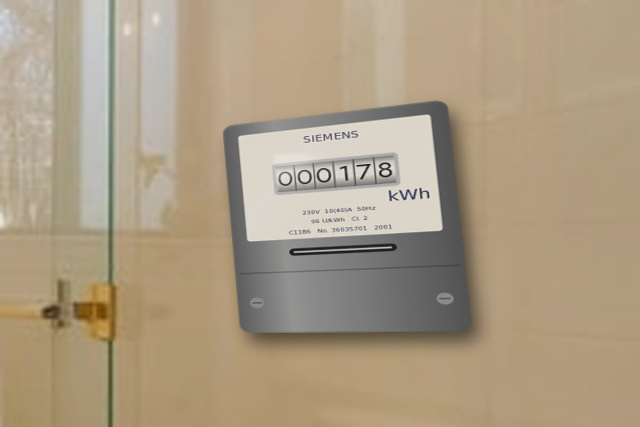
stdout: 178
